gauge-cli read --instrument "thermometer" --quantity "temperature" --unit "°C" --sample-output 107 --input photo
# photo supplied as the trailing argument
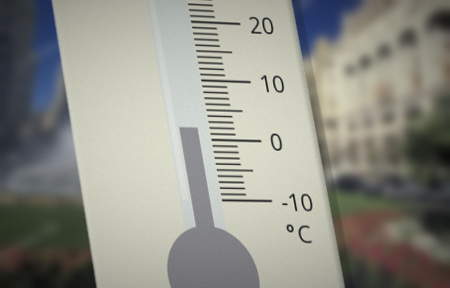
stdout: 2
